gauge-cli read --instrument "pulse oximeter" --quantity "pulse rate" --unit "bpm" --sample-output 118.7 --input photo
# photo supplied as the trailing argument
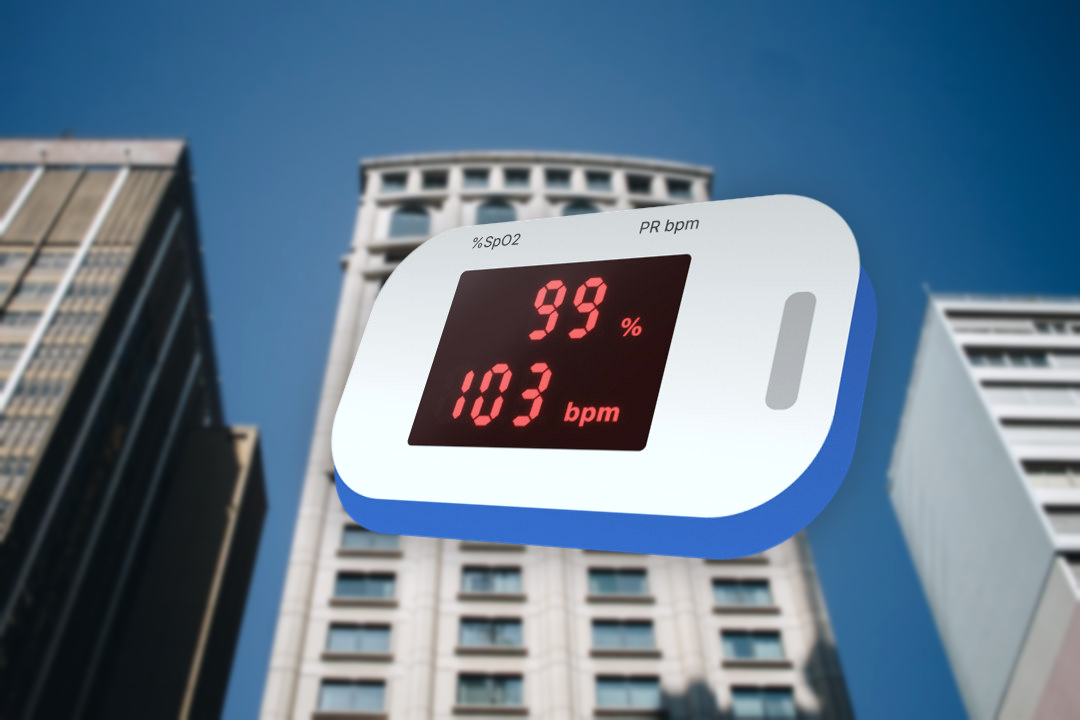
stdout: 103
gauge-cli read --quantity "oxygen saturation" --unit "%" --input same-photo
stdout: 99
